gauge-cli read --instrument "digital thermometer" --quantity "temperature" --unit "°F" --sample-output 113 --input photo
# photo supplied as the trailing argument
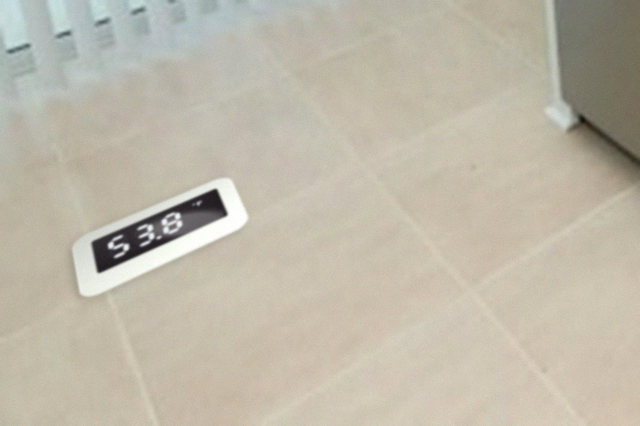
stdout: 53.8
